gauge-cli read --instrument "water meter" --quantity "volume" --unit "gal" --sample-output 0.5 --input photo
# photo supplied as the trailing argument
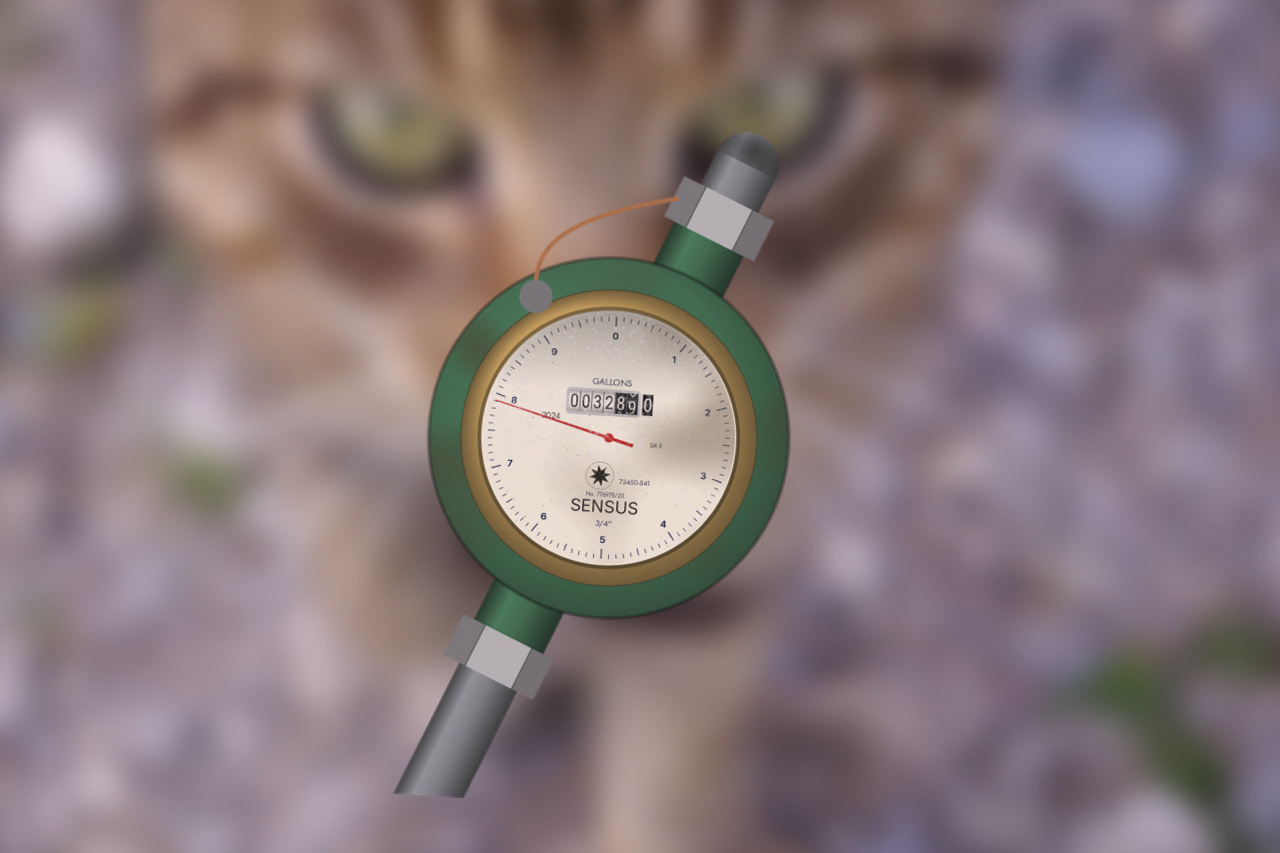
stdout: 32887.9
